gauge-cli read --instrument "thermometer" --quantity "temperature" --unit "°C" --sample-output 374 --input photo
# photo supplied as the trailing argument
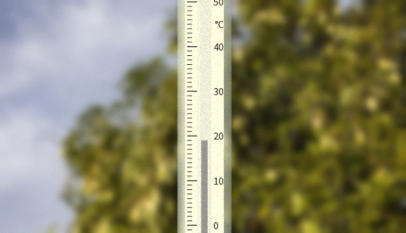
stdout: 19
